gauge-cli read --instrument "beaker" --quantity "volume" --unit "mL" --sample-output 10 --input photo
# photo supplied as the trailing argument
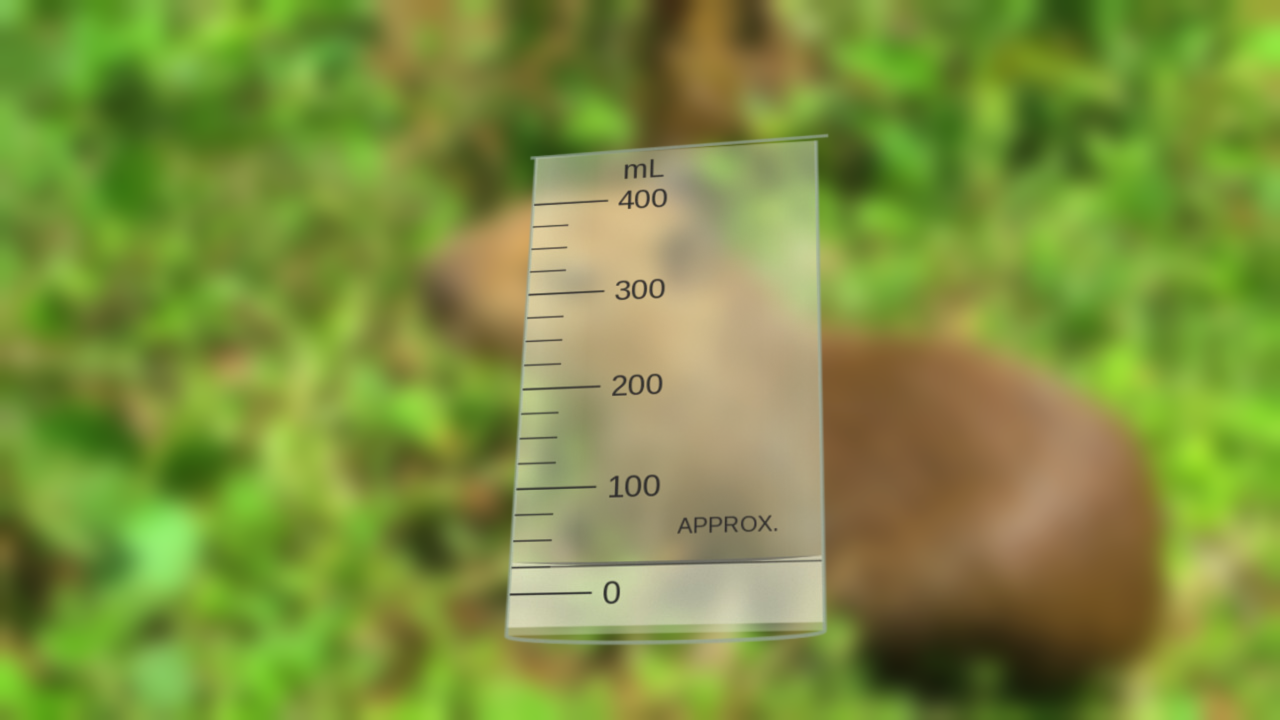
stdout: 25
